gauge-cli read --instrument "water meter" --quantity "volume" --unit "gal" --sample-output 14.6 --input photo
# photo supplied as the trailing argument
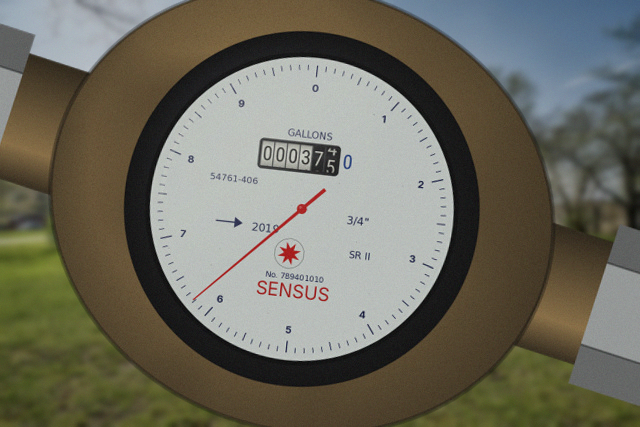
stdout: 3746.2
